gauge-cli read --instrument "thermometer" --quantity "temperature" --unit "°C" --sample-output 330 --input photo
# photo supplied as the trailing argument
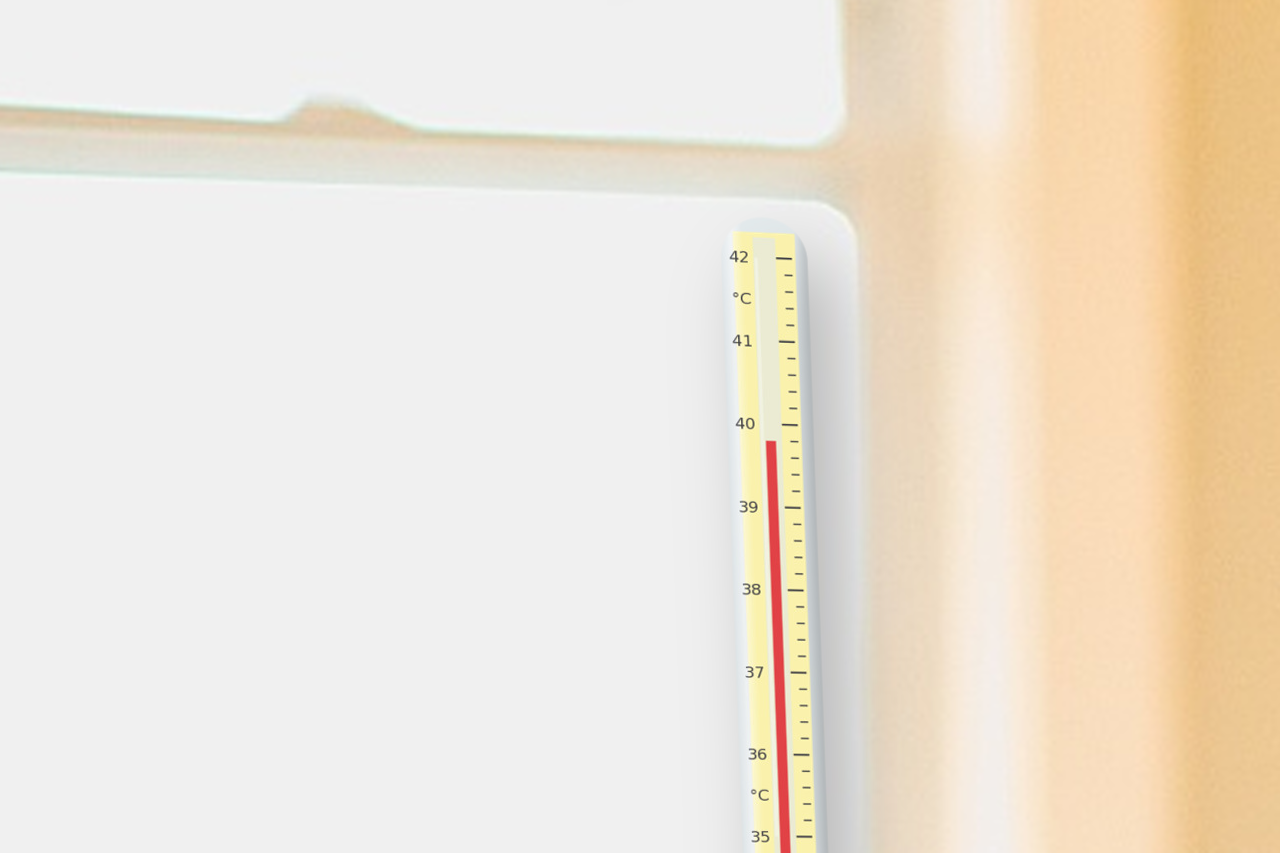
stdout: 39.8
